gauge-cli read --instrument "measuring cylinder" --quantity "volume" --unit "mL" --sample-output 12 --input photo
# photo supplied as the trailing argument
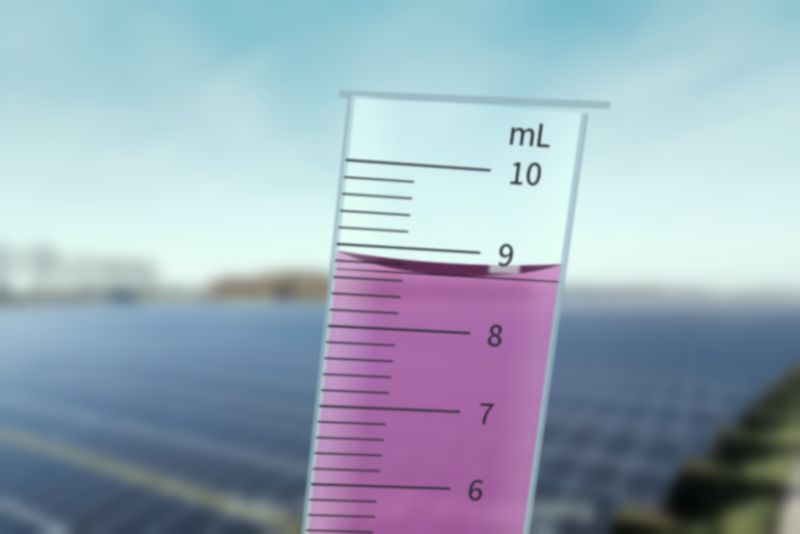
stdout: 8.7
